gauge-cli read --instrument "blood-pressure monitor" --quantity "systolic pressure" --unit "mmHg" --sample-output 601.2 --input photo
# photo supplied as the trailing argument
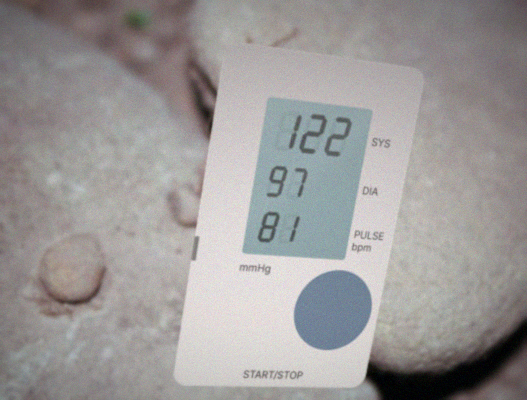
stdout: 122
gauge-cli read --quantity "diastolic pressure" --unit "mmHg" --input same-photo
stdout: 97
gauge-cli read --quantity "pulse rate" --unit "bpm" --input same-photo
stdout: 81
